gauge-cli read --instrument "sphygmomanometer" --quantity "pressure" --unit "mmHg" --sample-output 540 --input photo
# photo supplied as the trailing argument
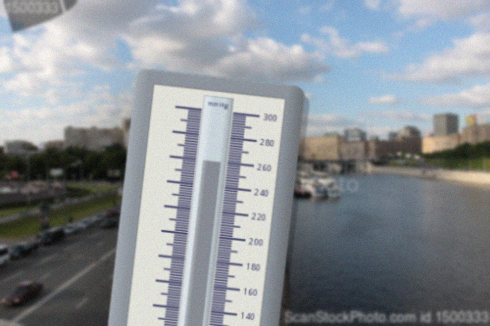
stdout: 260
